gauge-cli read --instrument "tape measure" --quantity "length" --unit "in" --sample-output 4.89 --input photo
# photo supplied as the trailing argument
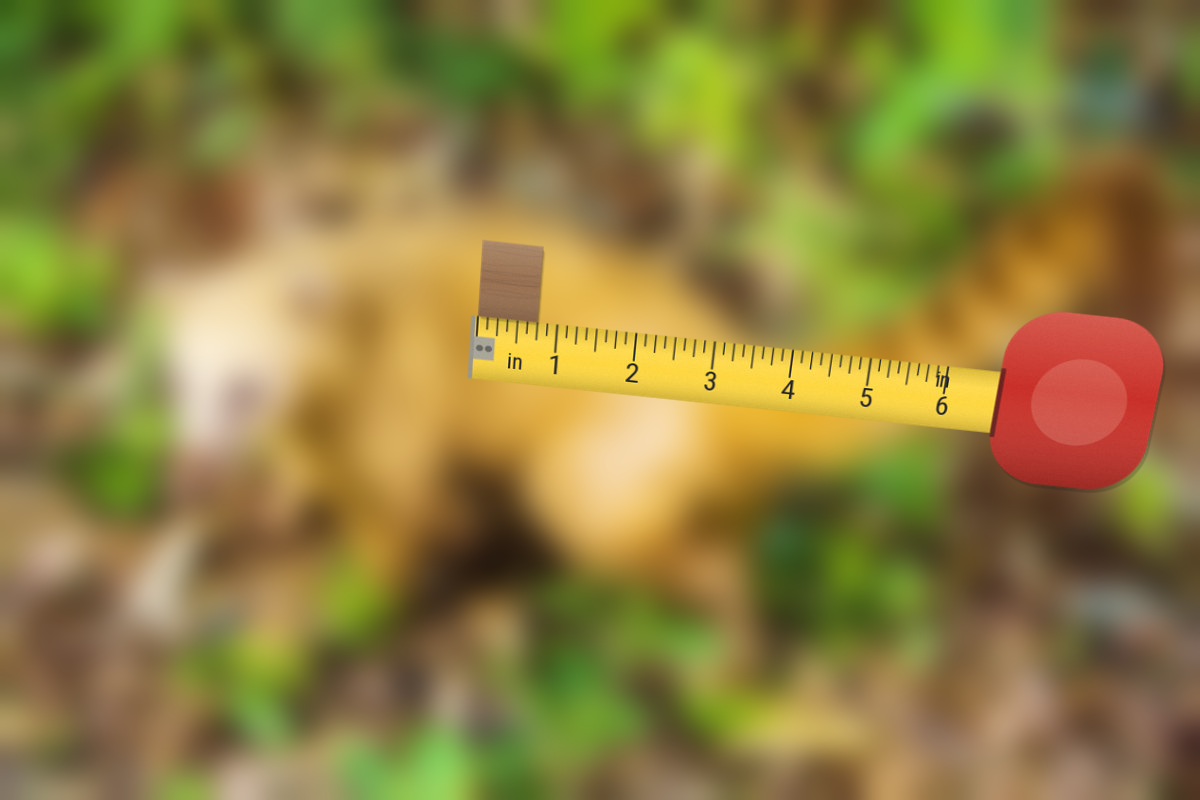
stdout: 0.75
